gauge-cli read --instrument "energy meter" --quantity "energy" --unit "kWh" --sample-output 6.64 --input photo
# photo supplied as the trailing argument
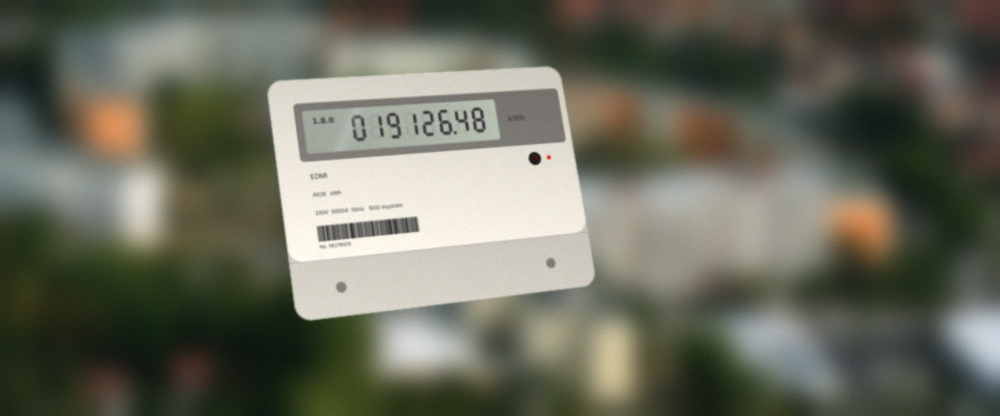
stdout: 19126.48
